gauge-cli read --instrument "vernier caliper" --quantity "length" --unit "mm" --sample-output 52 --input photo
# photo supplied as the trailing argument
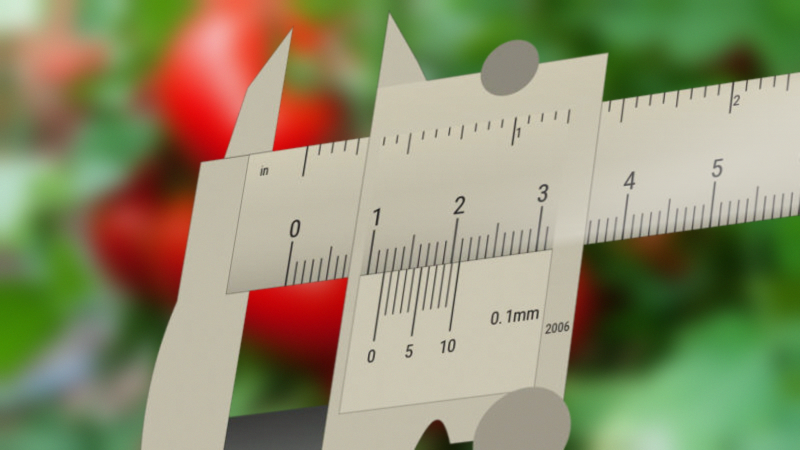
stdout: 12.0
